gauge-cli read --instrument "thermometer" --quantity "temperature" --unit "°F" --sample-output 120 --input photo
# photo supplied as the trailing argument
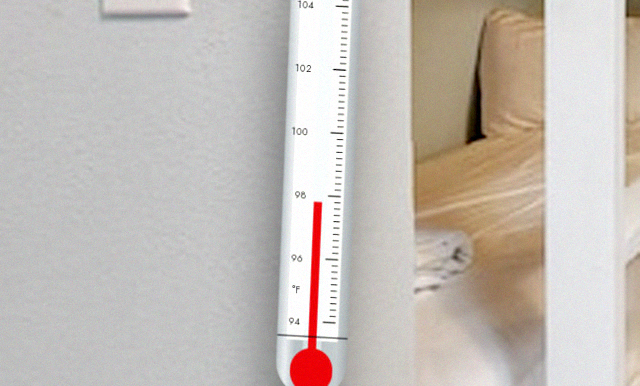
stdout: 97.8
